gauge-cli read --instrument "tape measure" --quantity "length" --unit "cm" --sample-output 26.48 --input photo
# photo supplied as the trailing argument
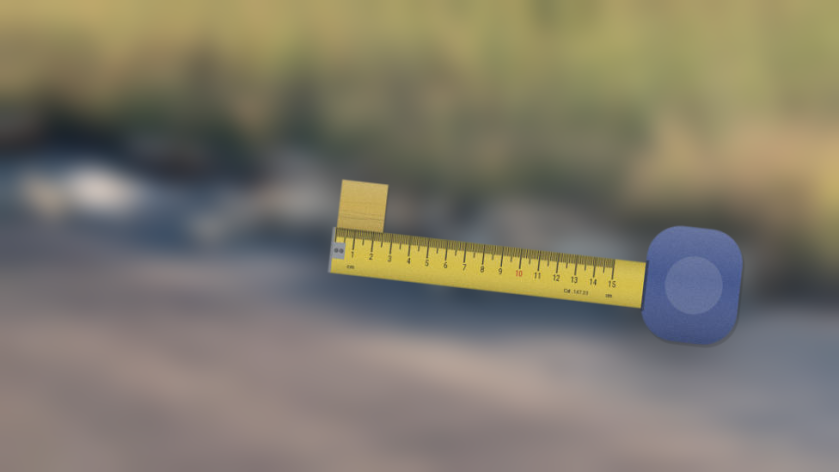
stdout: 2.5
